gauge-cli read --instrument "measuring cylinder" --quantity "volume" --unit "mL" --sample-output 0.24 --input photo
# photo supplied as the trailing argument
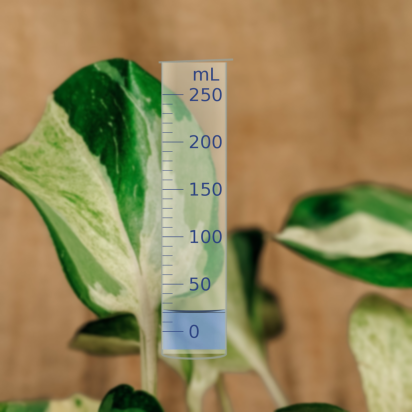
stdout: 20
